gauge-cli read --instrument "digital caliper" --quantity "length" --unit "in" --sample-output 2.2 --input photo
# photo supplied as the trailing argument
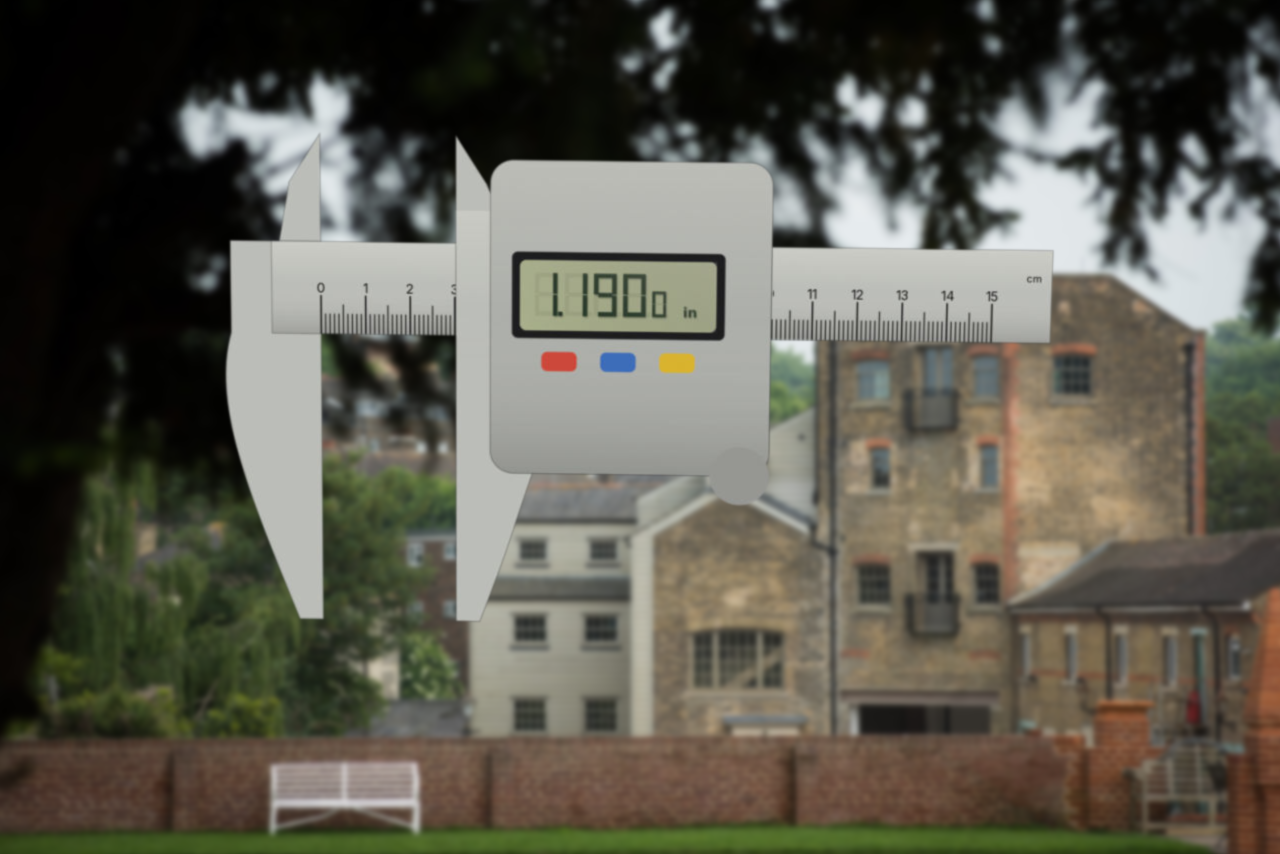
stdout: 1.1900
